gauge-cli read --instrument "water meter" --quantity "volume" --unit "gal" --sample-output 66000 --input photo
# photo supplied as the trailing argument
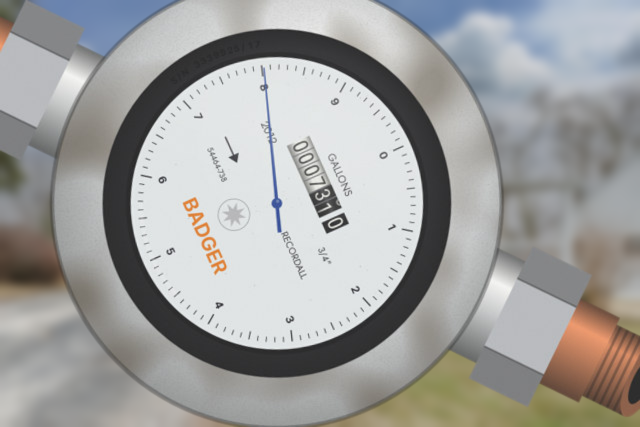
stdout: 7308.0
